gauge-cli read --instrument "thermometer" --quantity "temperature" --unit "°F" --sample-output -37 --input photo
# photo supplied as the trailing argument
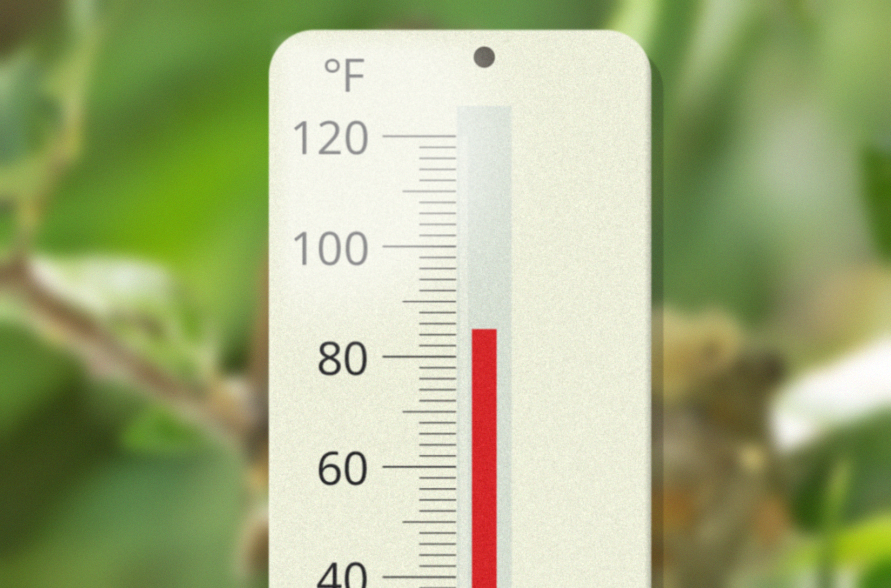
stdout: 85
